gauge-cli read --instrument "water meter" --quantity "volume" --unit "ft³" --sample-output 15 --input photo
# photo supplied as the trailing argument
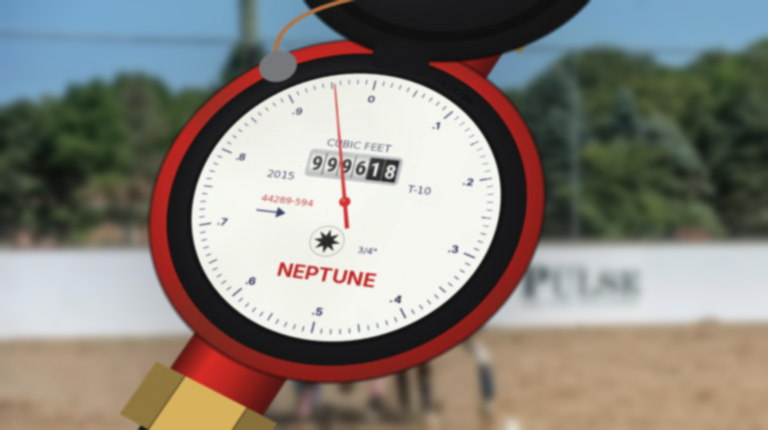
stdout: 999617.95
